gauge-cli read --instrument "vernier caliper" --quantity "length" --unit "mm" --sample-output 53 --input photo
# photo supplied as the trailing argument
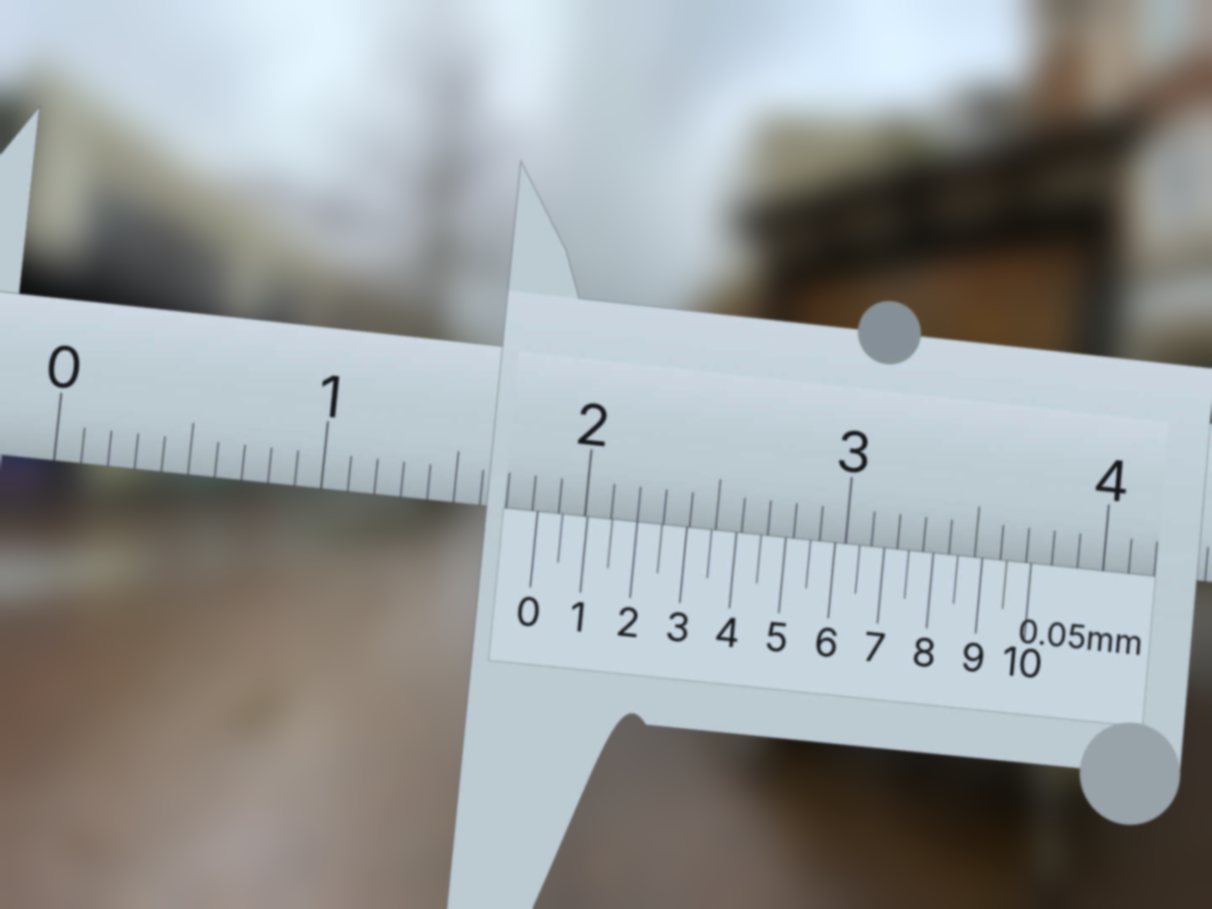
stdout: 18.2
